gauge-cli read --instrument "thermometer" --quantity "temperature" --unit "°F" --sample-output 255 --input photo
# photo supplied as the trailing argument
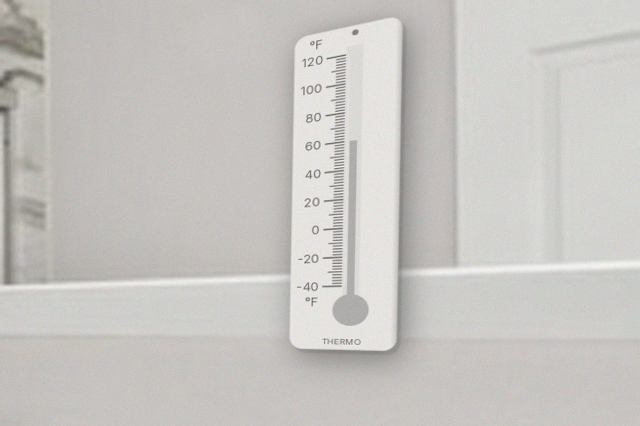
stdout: 60
